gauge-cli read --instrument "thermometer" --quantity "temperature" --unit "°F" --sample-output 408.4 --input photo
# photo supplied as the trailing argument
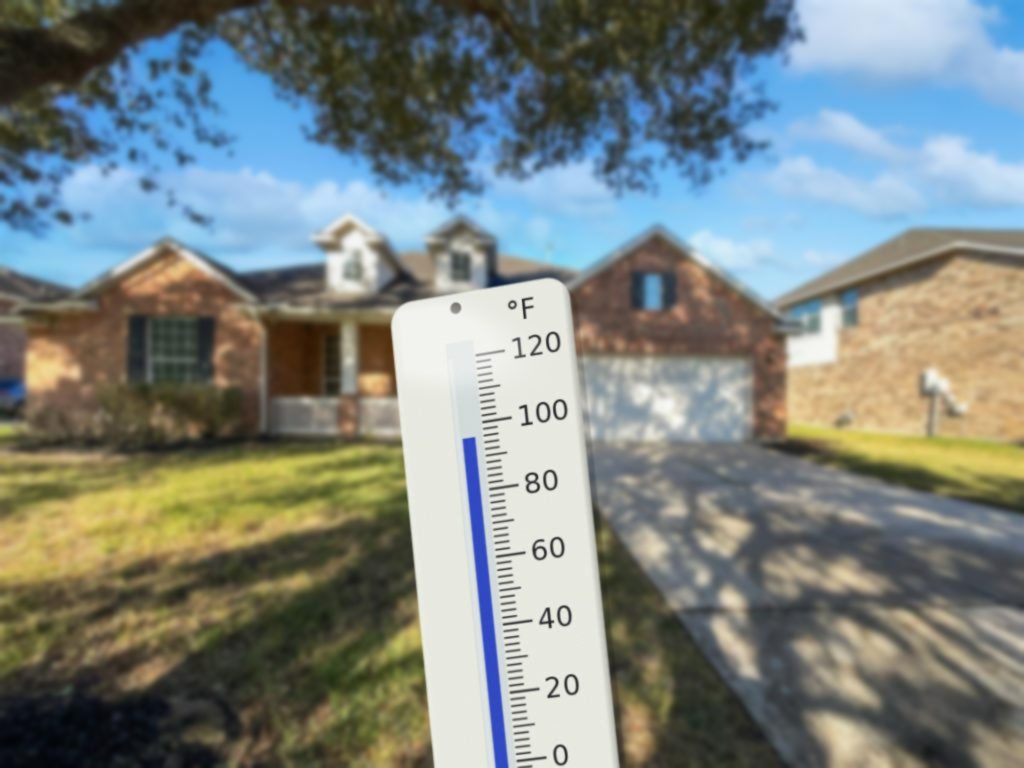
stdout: 96
